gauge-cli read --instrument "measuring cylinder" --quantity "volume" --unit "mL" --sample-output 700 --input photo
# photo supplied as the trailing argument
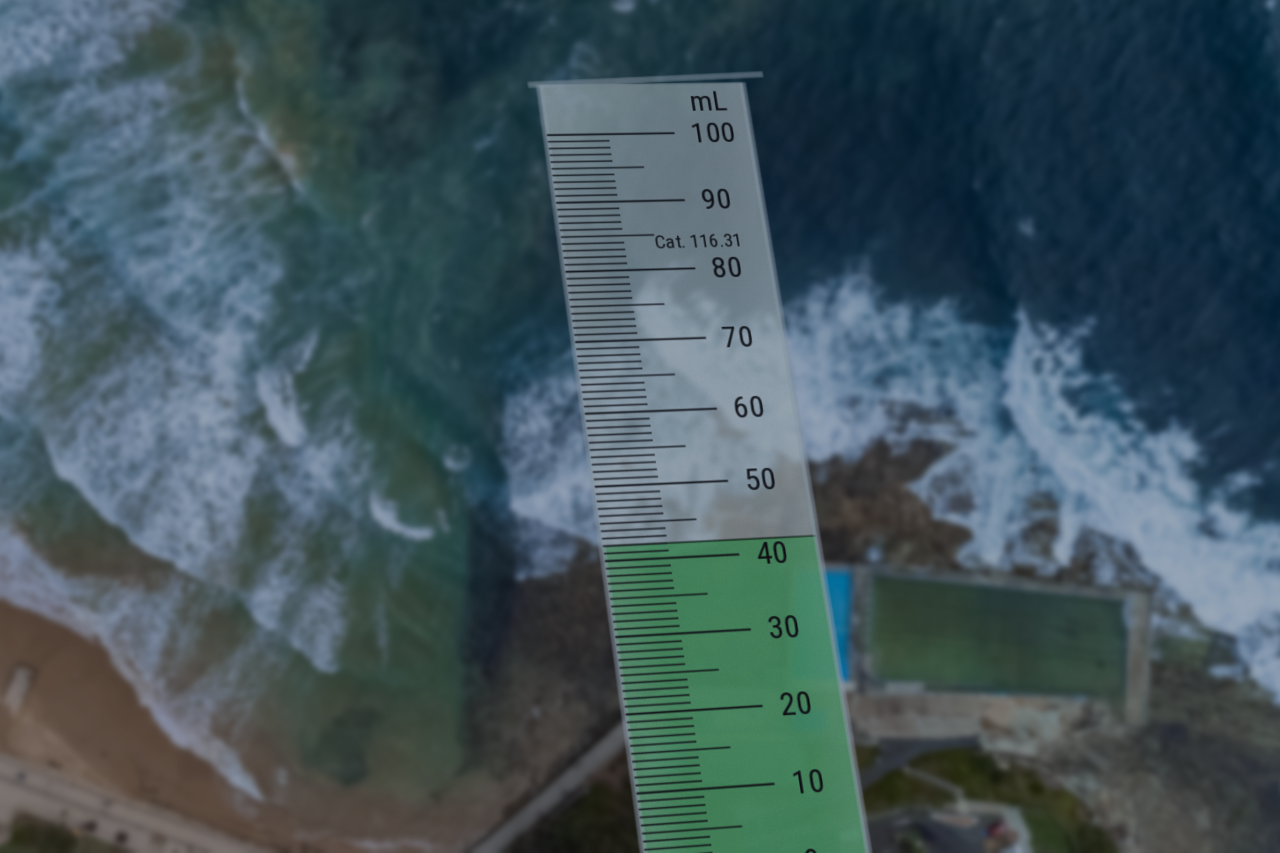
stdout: 42
